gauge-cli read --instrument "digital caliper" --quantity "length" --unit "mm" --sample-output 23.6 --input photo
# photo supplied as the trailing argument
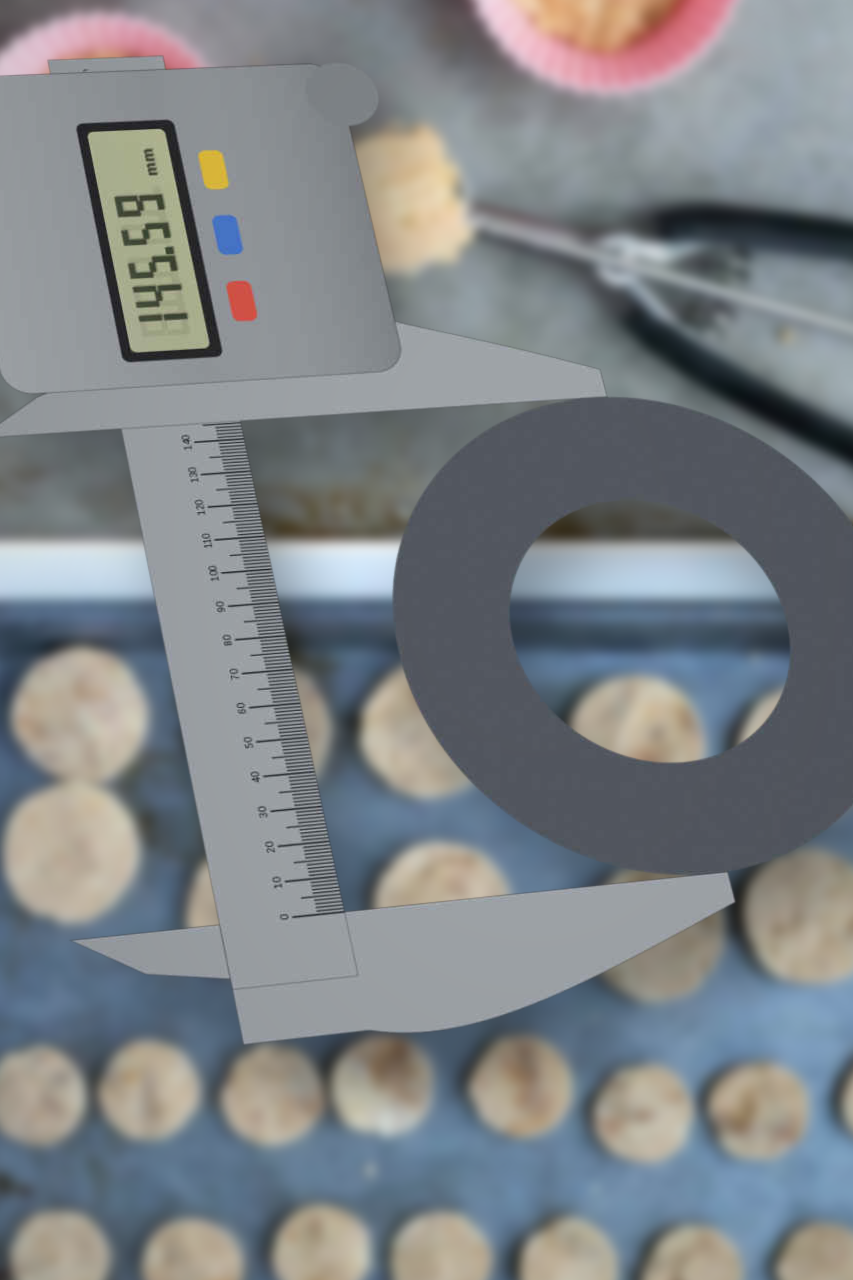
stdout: 145.59
